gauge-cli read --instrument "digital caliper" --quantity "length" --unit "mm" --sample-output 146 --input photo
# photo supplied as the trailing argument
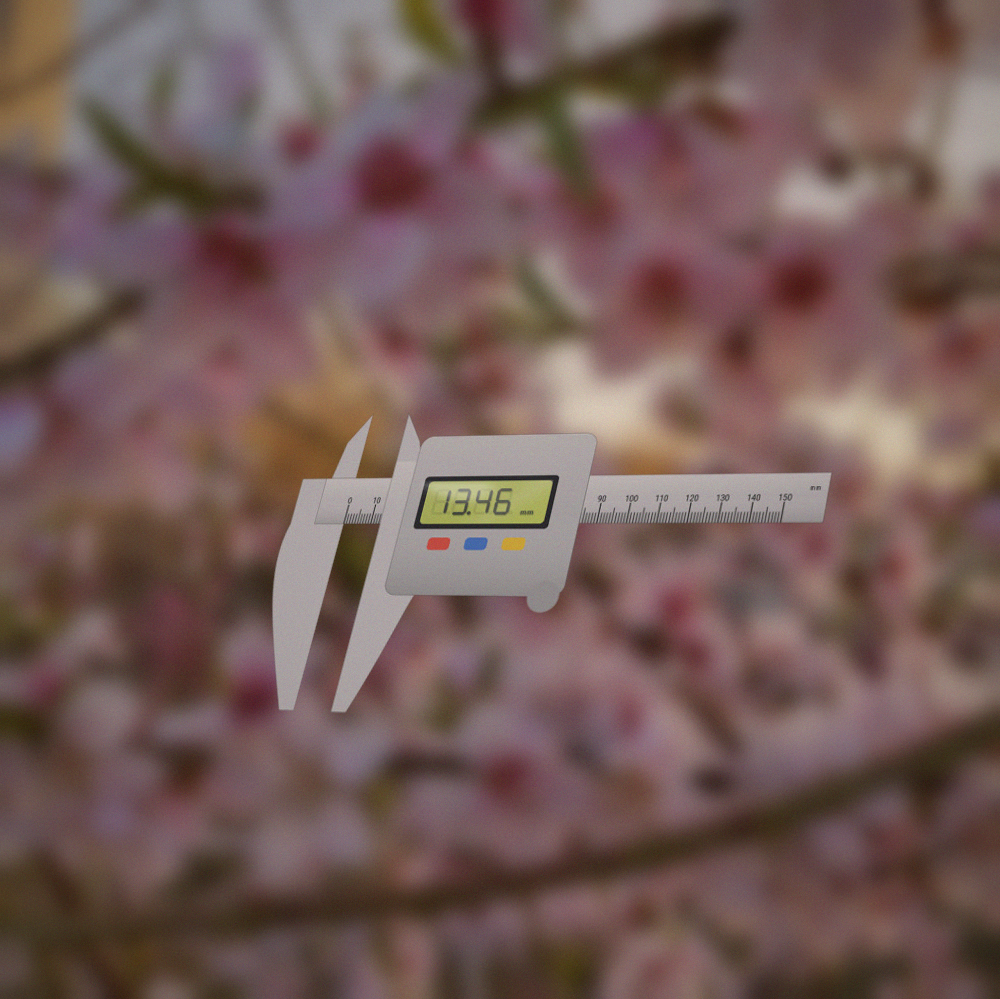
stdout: 13.46
